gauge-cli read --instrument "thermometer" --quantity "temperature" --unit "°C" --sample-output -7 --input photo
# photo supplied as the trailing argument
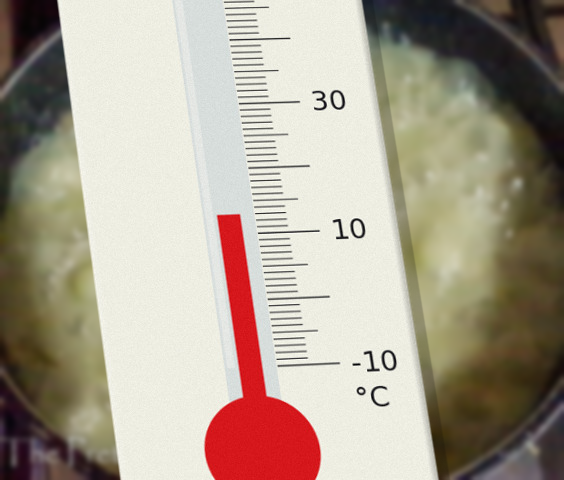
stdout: 13
